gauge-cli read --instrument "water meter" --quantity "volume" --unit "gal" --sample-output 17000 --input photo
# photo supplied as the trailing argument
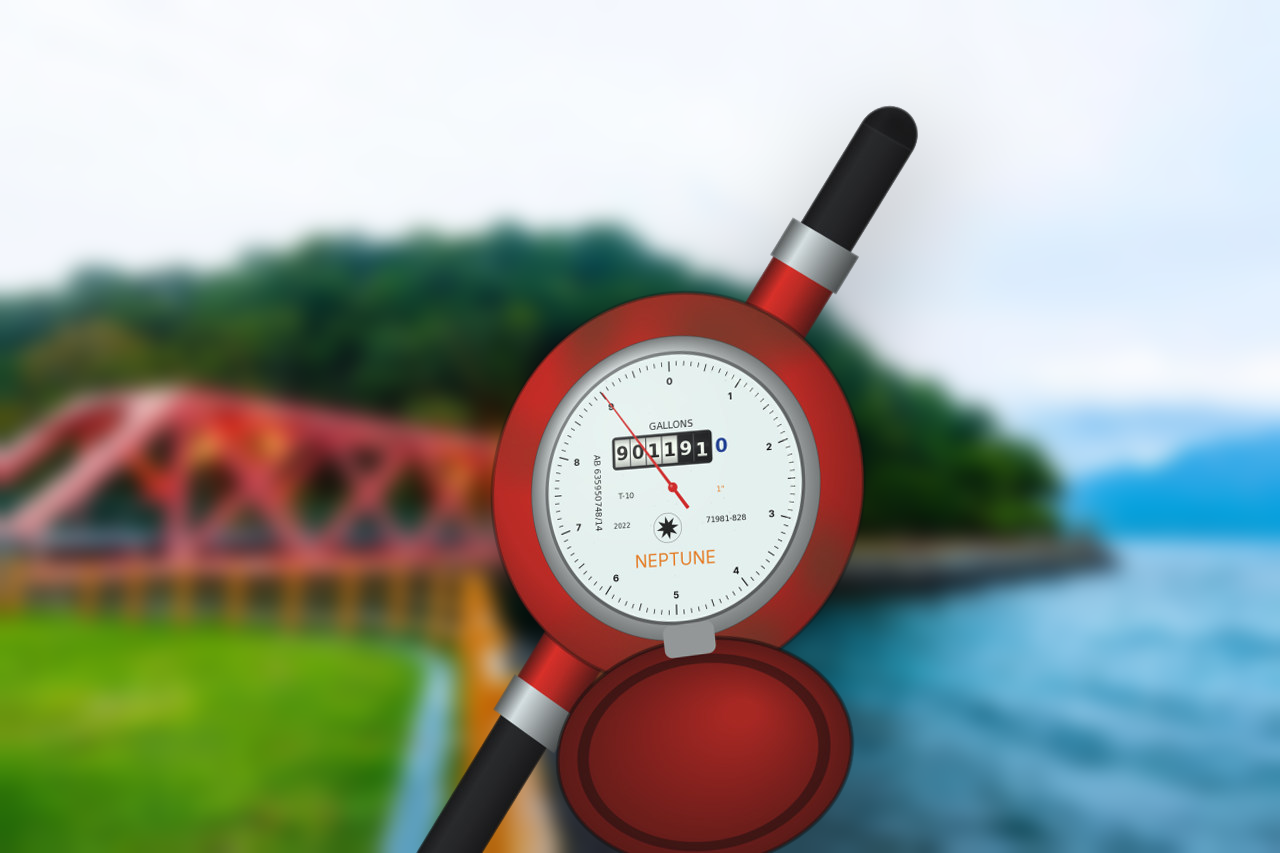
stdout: 9011909.0
